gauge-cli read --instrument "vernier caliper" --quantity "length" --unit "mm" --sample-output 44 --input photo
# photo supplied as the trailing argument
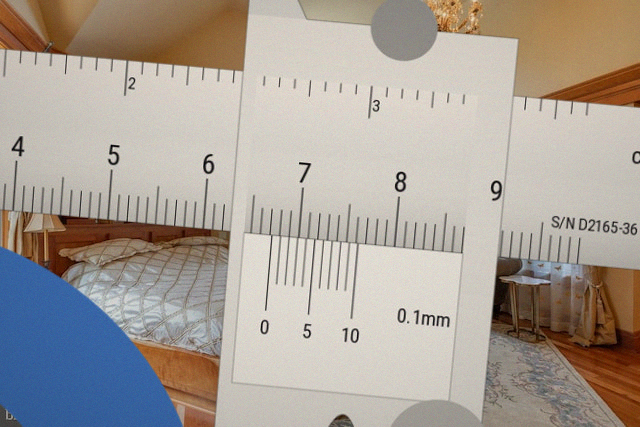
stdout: 67.2
